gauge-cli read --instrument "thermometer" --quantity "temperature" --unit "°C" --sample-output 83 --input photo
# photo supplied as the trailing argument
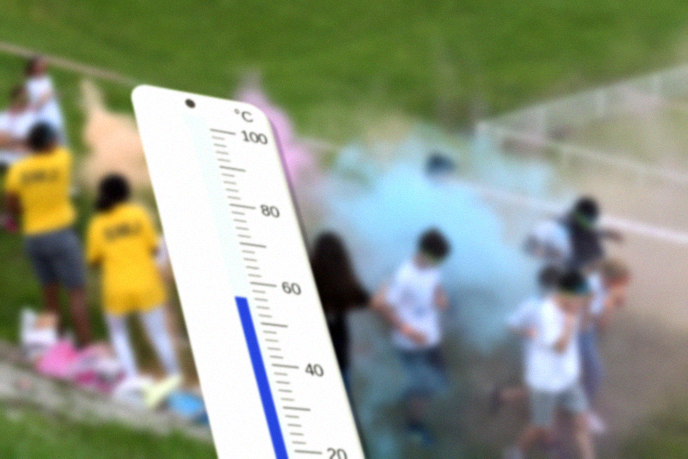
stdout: 56
